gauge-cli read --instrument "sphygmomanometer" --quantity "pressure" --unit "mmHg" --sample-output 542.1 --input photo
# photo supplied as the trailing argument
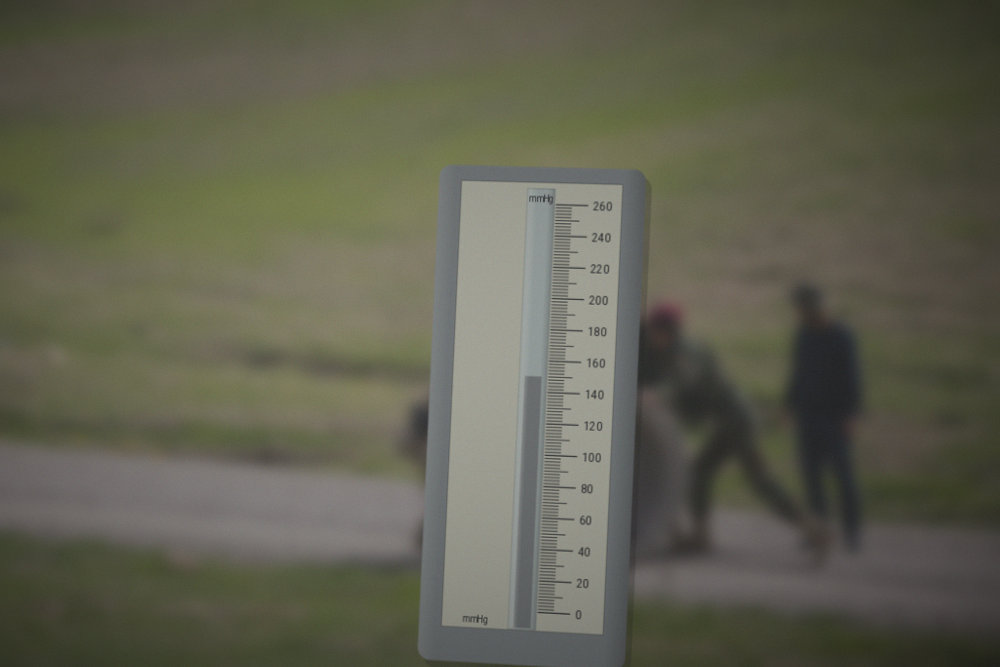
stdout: 150
